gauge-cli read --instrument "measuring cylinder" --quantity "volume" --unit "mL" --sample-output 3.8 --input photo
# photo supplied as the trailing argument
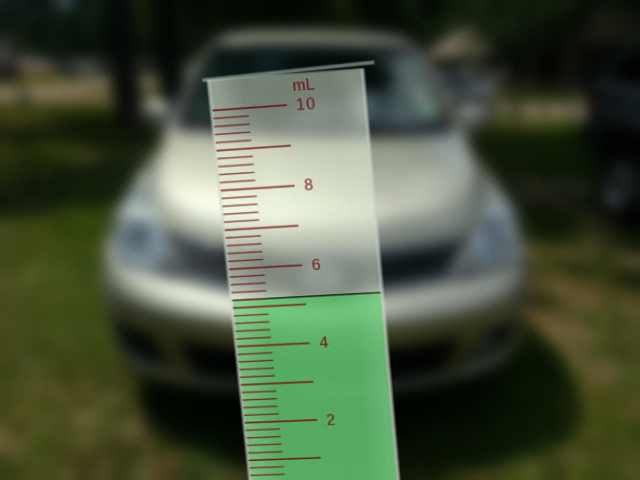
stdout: 5.2
